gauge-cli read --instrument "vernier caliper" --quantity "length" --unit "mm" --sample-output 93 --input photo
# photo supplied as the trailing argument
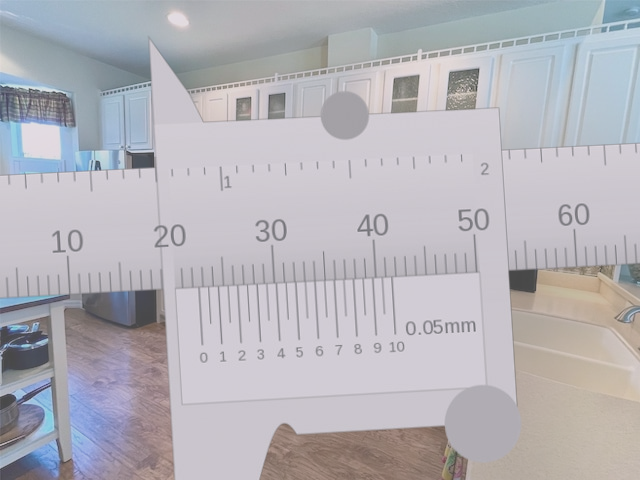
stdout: 22.6
